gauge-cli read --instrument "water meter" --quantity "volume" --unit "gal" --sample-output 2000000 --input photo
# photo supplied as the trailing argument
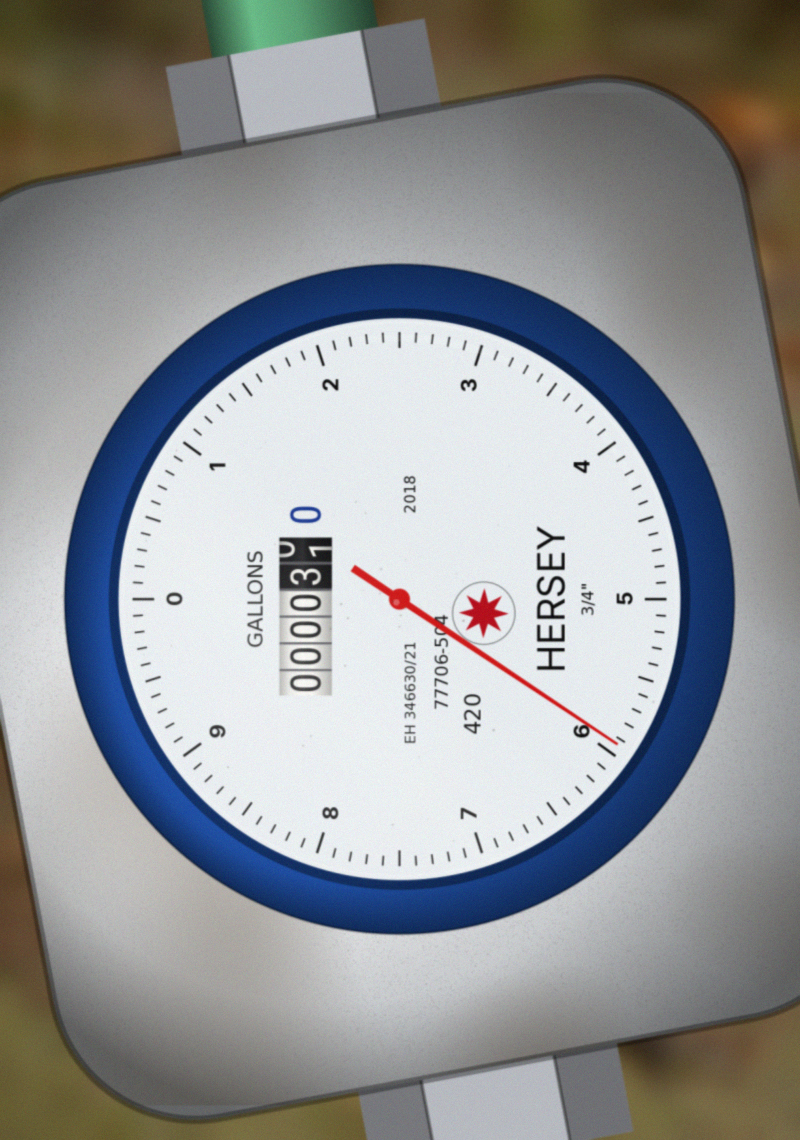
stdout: 305.9
